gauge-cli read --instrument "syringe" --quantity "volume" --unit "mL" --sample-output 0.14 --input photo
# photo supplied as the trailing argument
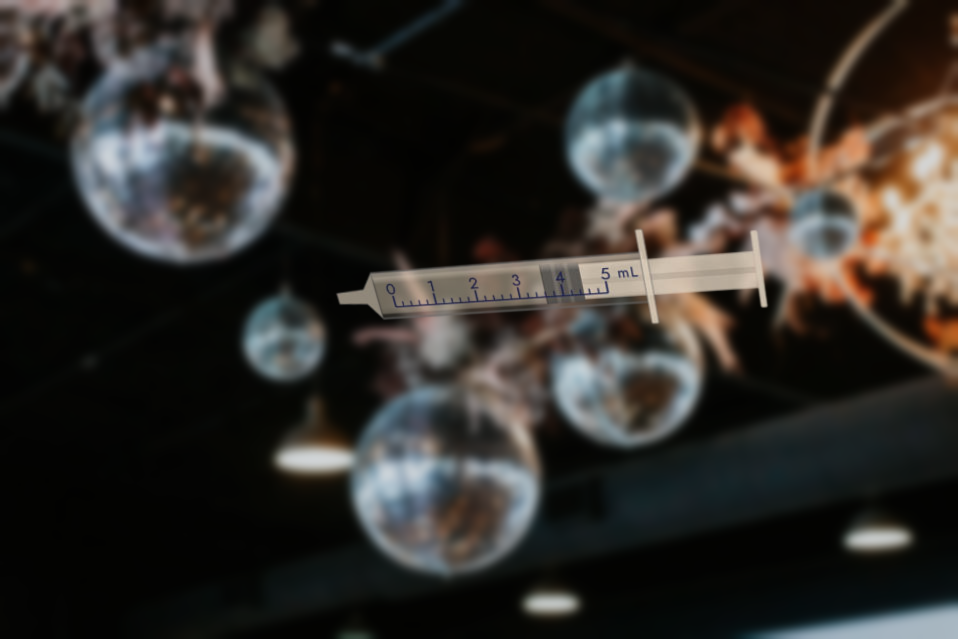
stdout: 3.6
